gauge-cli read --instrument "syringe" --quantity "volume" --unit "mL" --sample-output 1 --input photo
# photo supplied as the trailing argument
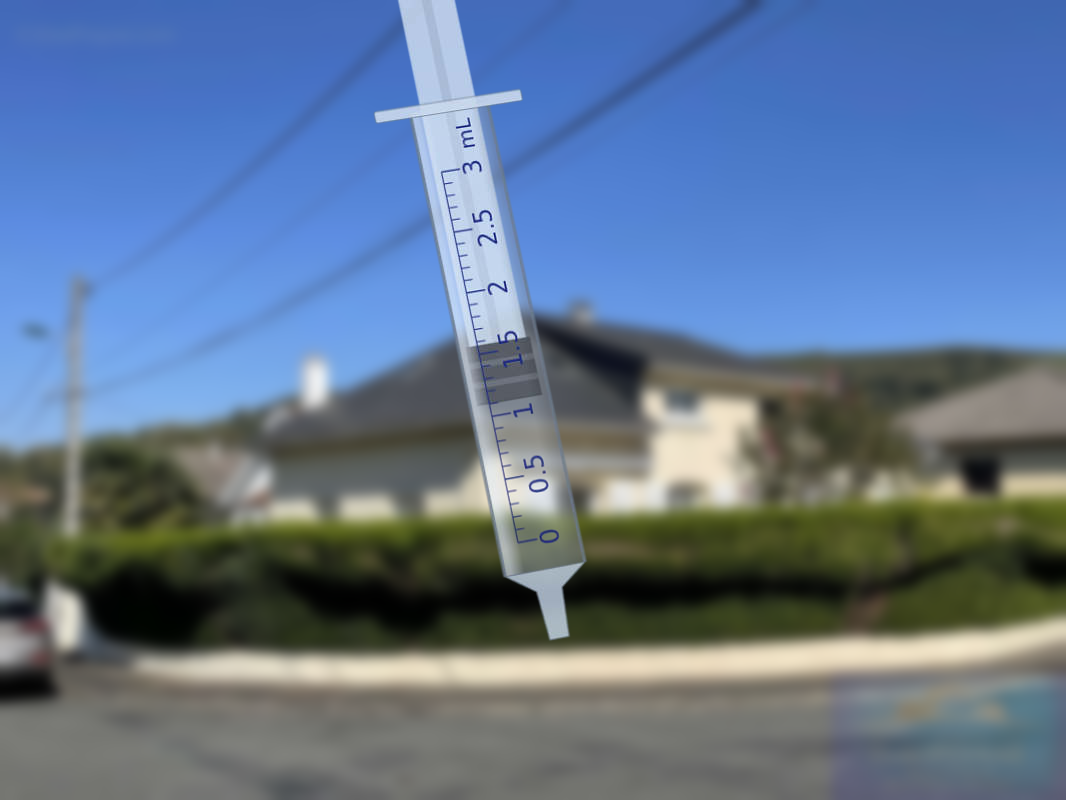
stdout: 1.1
